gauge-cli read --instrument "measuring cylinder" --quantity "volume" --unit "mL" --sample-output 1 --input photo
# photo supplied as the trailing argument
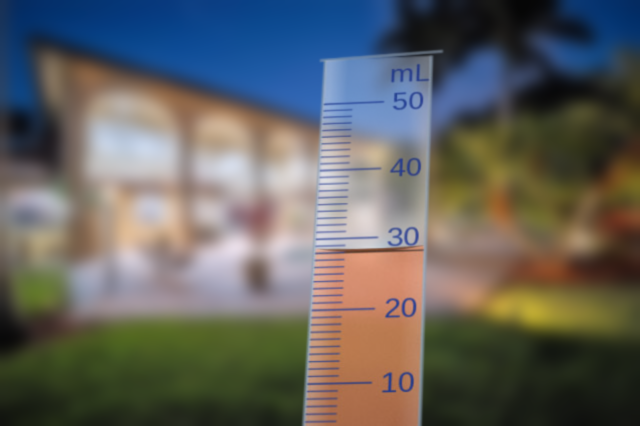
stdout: 28
